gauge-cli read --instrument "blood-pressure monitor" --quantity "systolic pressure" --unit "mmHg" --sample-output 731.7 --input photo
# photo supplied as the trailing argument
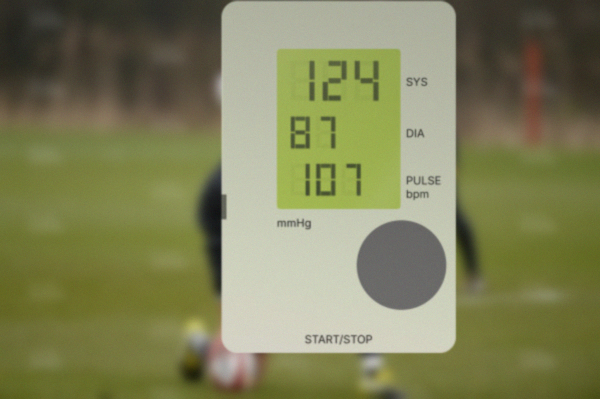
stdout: 124
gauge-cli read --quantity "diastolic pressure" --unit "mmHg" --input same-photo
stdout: 87
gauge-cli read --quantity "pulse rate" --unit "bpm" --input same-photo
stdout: 107
